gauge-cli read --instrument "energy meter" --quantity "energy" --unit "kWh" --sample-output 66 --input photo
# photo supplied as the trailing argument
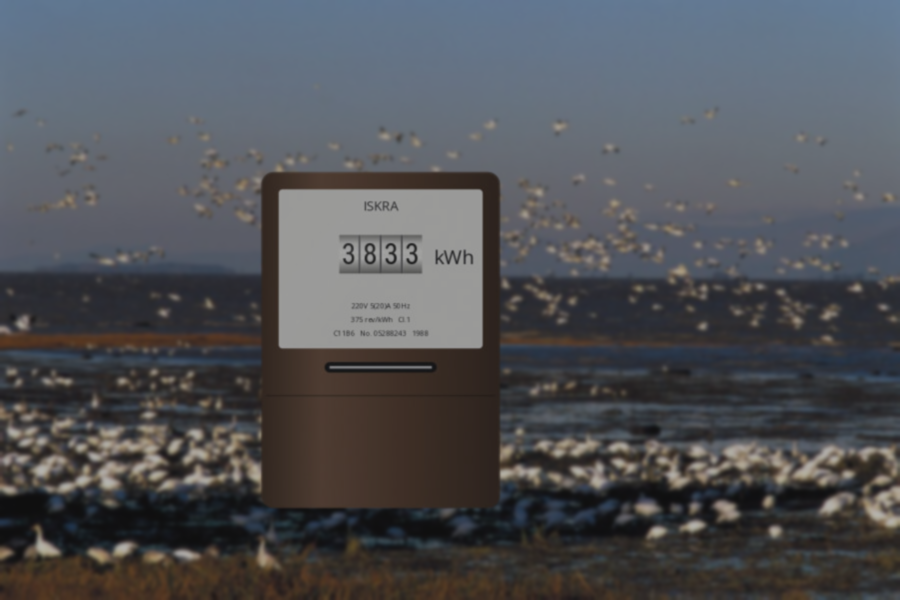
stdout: 3833
